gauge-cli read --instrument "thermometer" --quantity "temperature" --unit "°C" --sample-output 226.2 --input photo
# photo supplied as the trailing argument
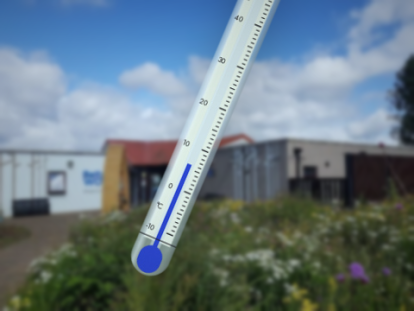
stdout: 6
